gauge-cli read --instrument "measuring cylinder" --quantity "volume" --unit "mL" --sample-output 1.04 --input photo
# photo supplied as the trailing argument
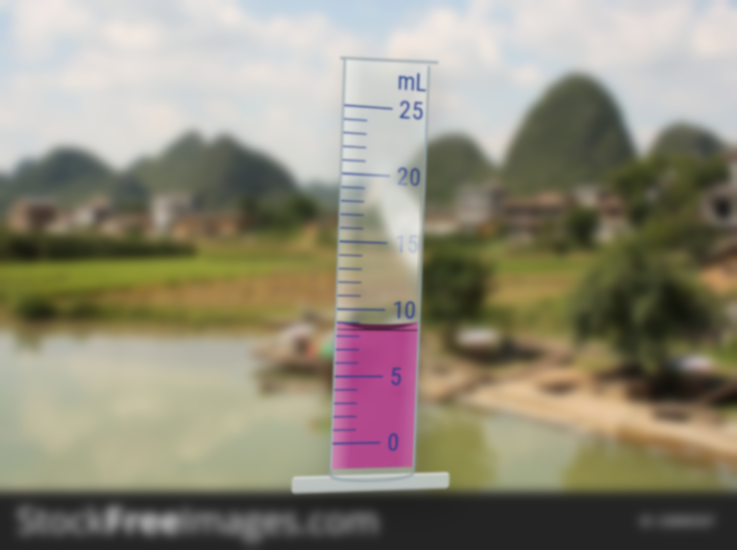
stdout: 8.5
